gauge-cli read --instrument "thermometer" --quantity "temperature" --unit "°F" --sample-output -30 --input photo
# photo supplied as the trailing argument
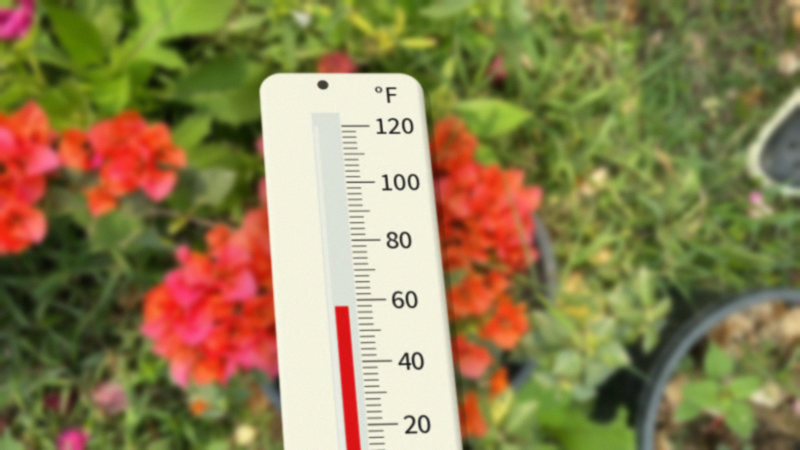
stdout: 58
